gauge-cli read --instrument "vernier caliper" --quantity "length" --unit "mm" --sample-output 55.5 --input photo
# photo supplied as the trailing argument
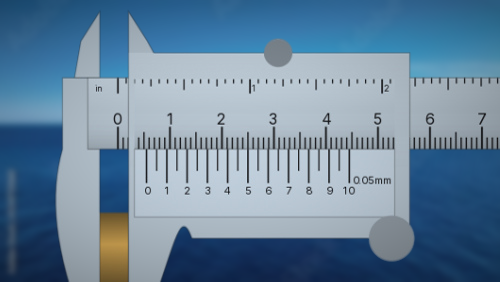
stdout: 5.5
